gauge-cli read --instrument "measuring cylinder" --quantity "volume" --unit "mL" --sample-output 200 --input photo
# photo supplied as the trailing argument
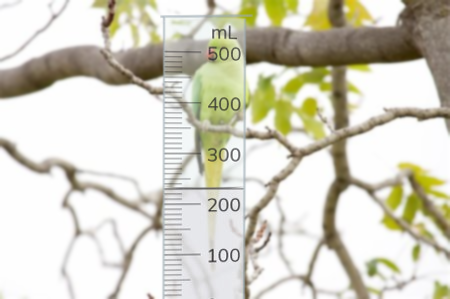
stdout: 230
